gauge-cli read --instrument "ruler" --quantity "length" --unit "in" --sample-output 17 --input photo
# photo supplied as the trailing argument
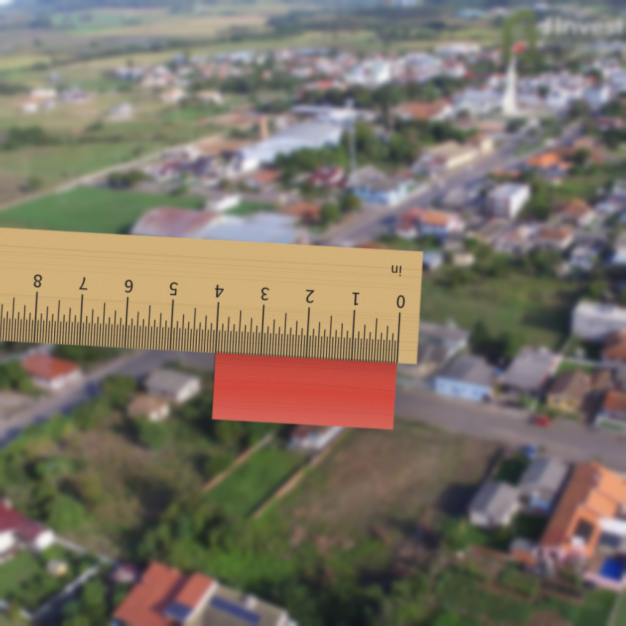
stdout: 4
